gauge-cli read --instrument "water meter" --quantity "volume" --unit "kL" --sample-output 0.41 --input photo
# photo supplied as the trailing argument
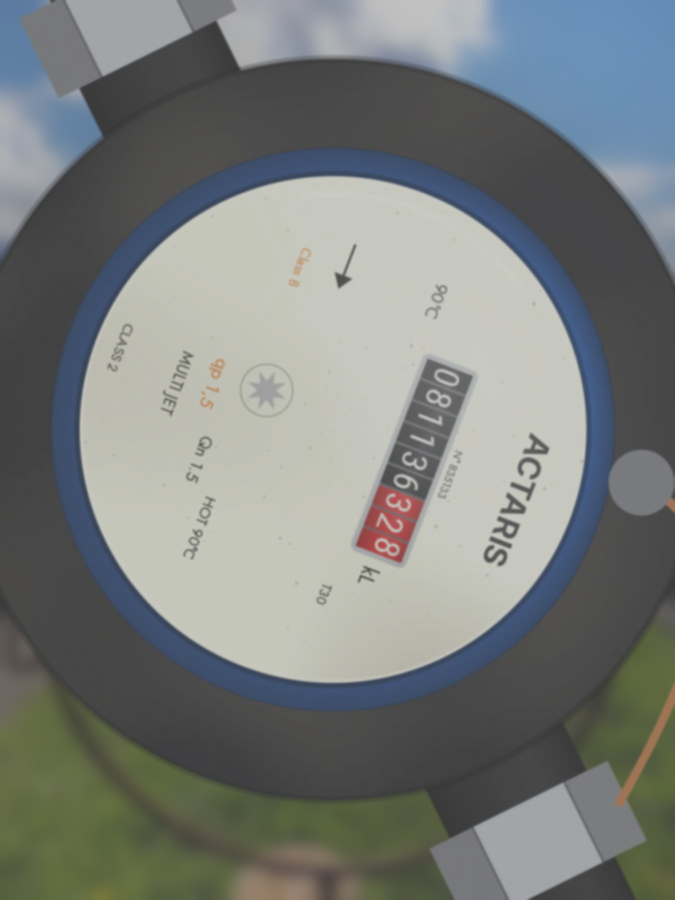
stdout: 81136.328
